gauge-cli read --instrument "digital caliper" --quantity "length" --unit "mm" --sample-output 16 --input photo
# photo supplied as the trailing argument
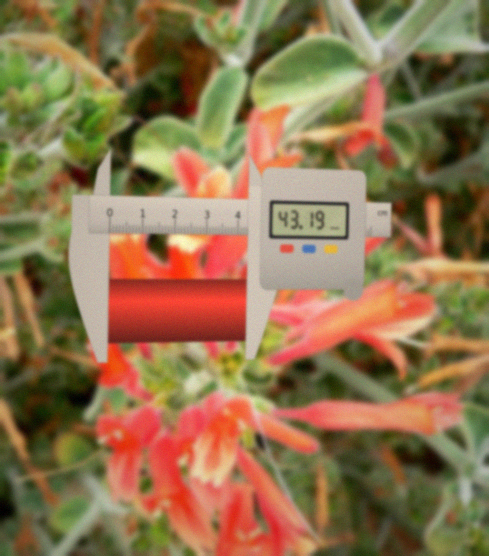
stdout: 43.19
